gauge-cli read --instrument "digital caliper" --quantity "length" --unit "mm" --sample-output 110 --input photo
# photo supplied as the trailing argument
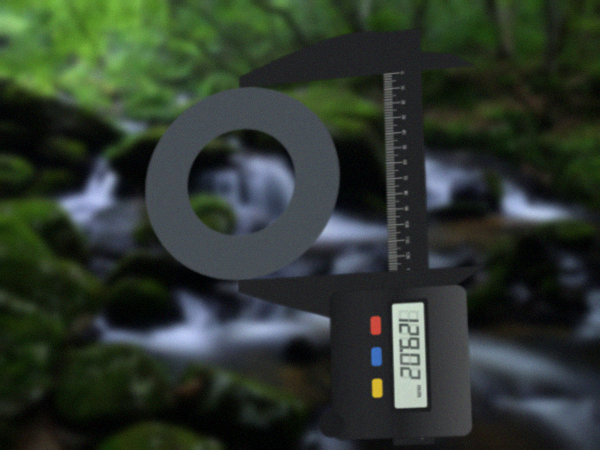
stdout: 129.02
